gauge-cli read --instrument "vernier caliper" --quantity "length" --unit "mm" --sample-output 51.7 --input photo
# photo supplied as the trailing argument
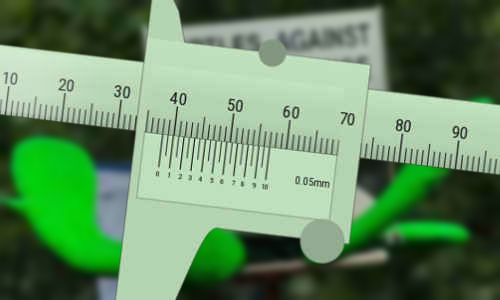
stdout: 38.0
